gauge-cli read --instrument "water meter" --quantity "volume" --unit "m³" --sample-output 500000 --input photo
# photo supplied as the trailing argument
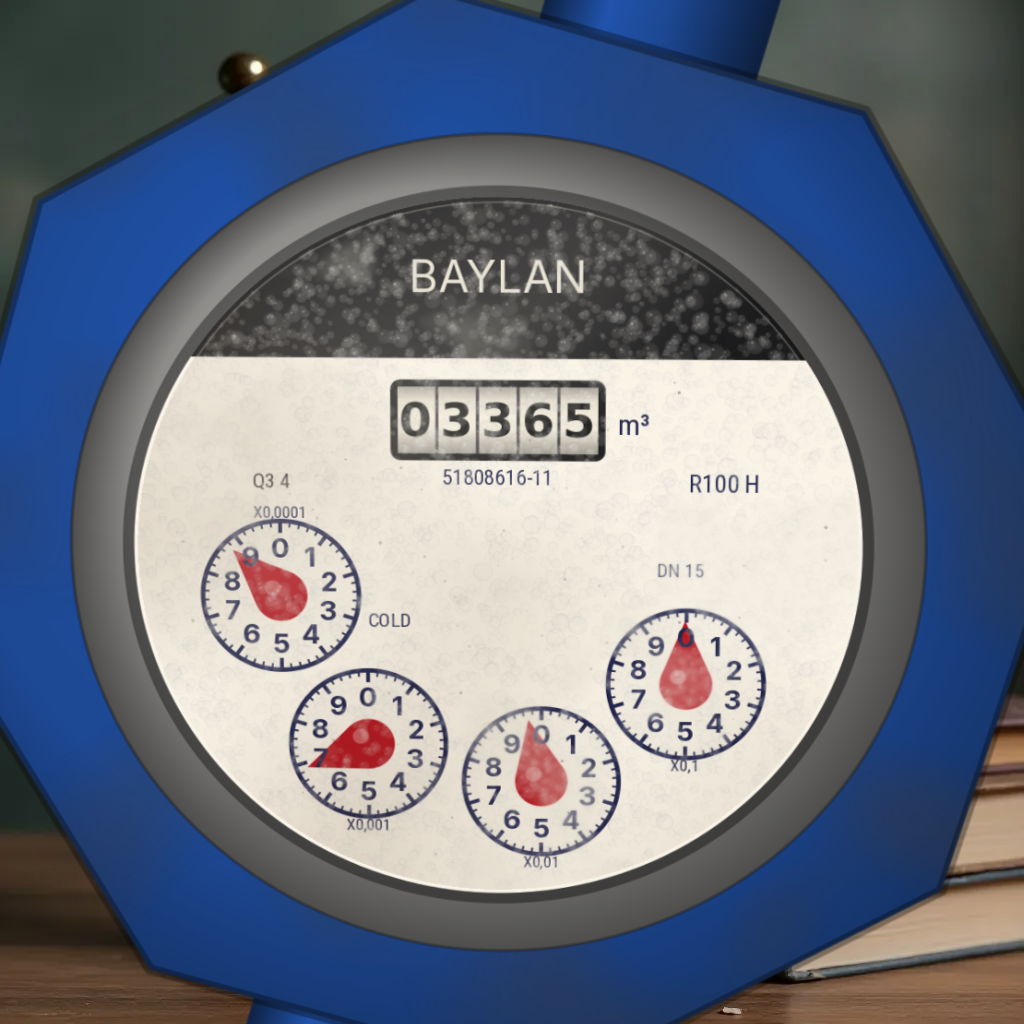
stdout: 3364.9968
